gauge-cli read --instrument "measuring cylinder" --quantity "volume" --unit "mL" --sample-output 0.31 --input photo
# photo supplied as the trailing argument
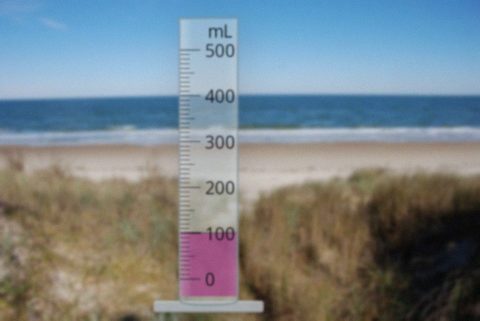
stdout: 100
